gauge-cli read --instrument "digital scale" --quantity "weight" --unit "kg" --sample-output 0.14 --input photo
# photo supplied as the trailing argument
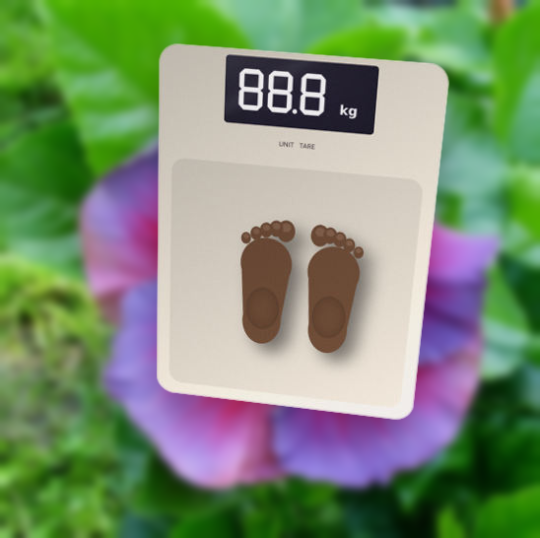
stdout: 88.8
